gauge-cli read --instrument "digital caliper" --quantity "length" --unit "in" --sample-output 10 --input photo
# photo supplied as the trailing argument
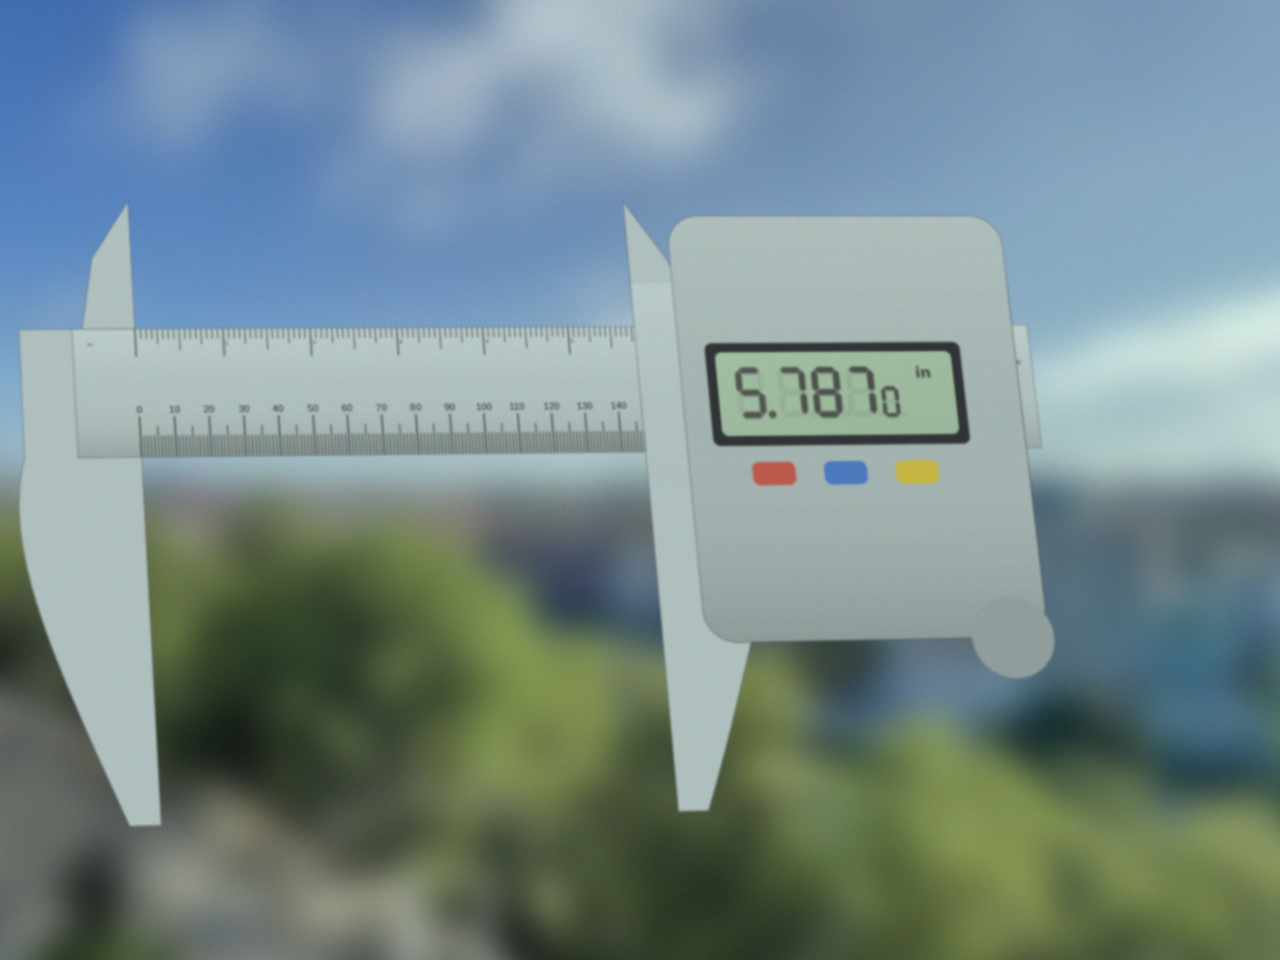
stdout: 5.7870
